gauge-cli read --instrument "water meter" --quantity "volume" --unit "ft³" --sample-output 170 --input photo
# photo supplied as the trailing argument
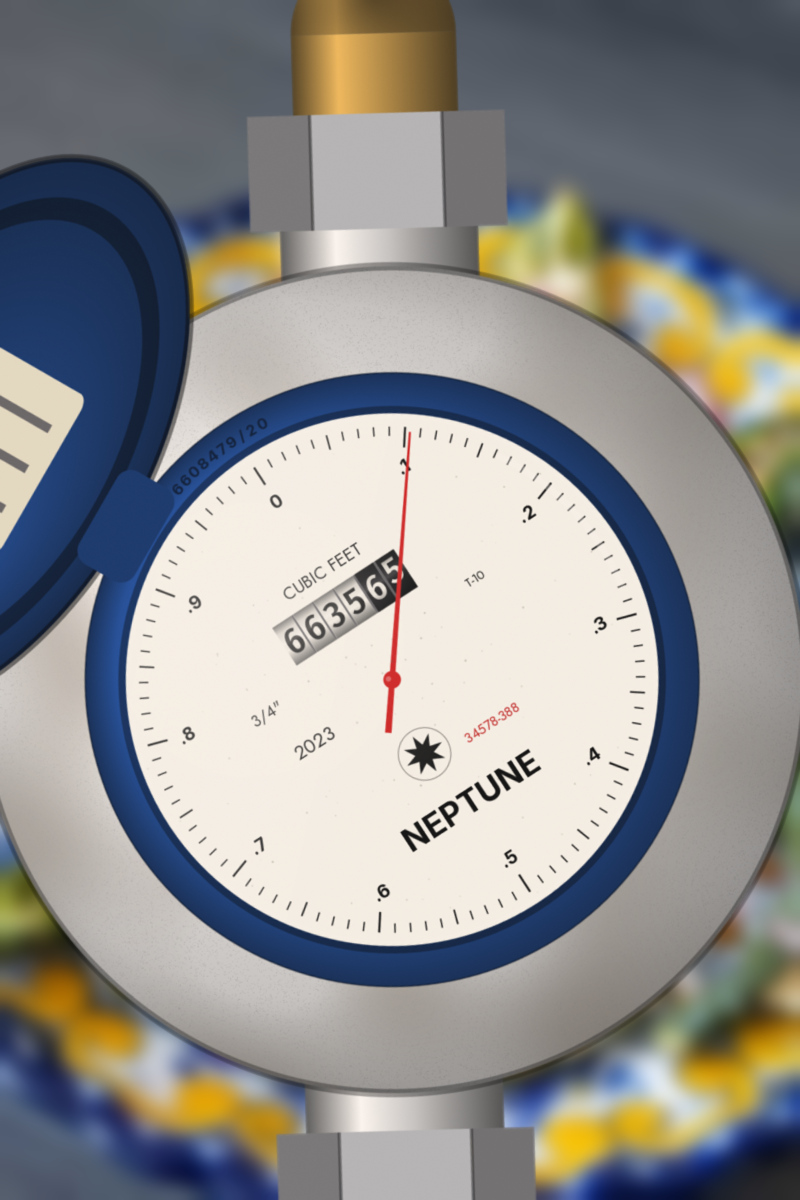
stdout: 663565.10
